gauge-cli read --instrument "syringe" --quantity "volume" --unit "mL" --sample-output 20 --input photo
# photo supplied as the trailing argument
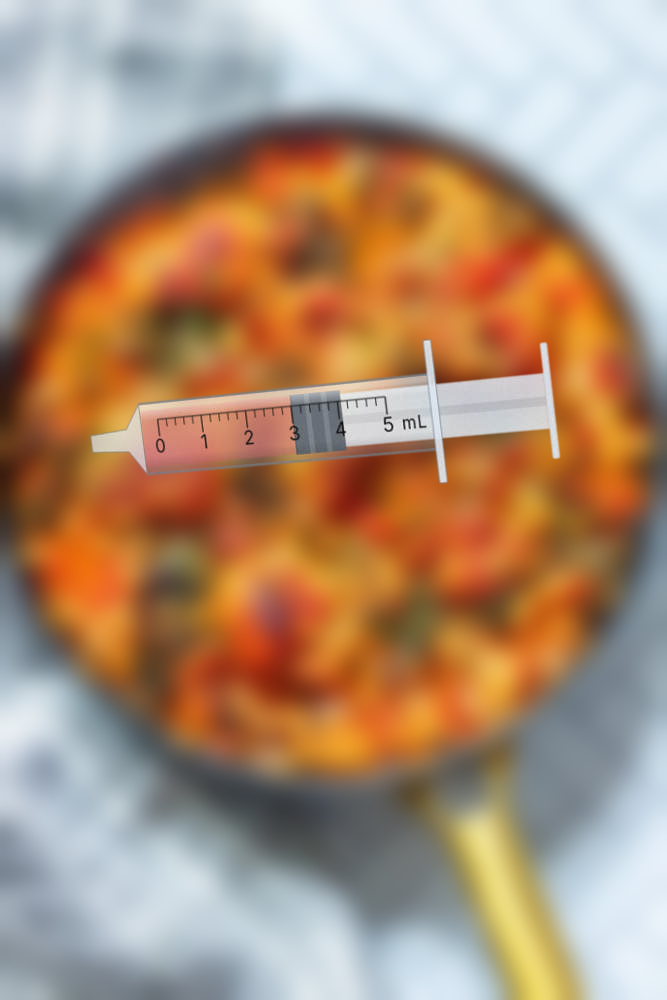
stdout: 3
